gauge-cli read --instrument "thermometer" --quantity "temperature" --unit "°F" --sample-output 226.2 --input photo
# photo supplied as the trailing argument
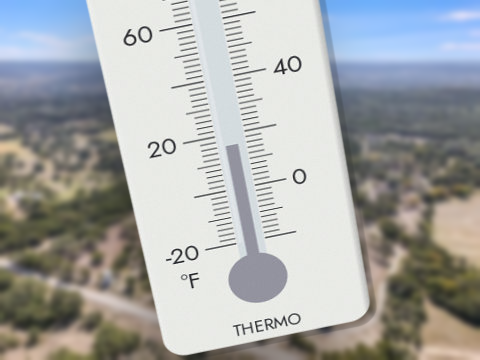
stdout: 16
